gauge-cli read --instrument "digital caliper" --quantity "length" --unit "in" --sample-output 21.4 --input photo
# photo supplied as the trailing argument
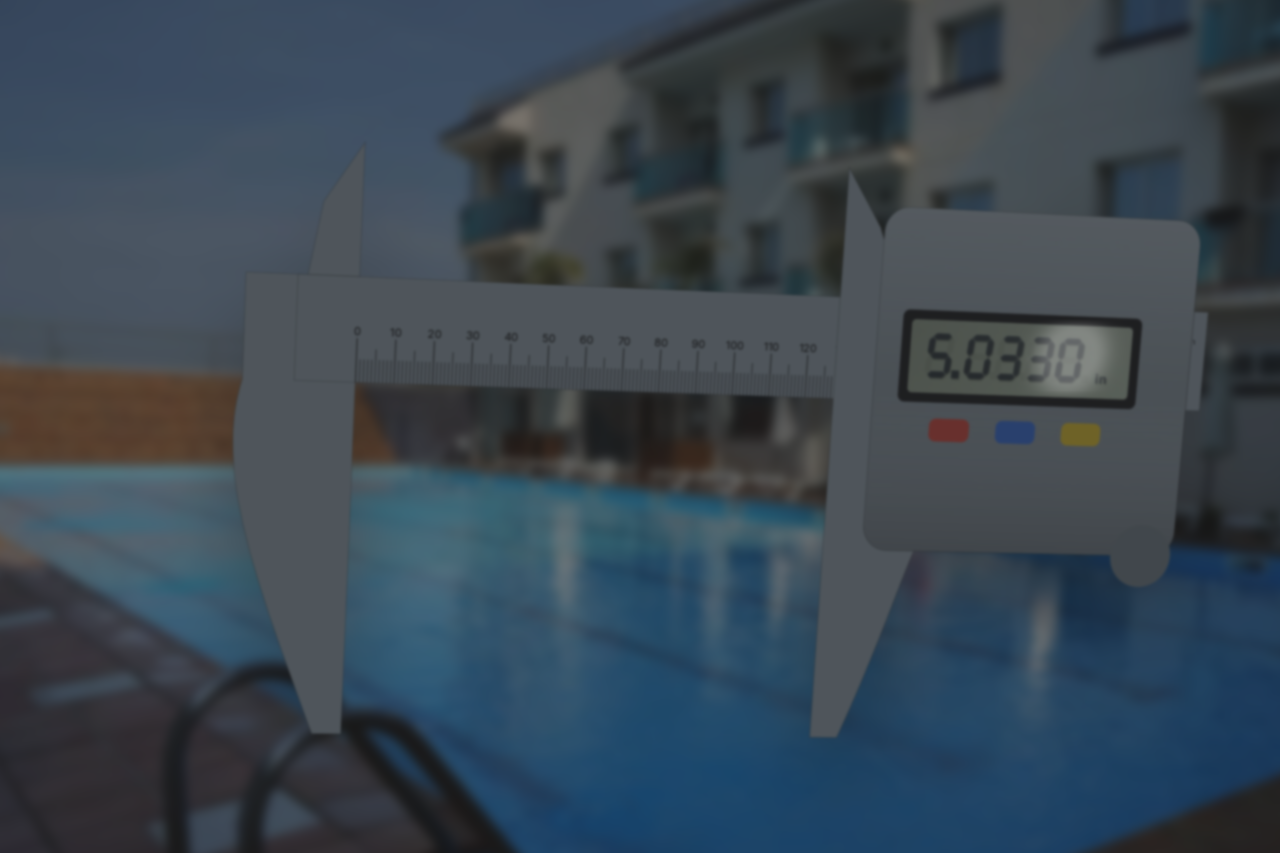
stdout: 5.0330
